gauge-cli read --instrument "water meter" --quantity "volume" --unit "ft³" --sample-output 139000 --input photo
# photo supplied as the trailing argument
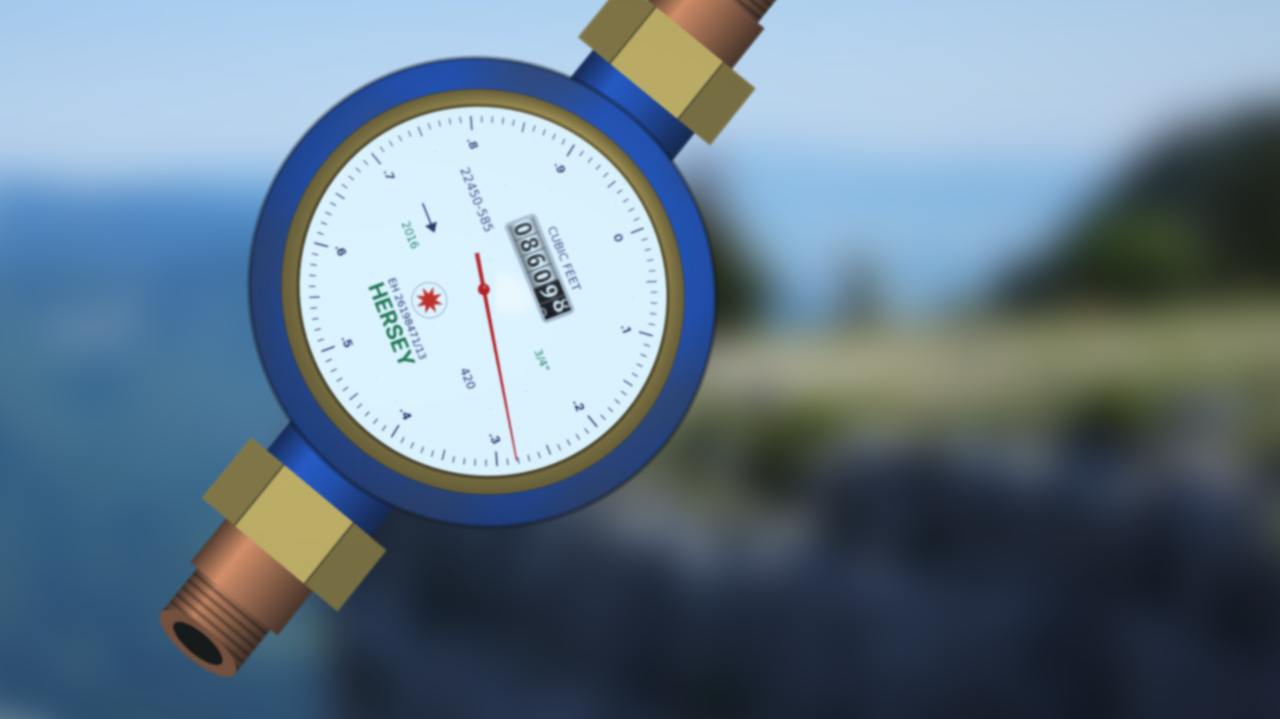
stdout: 86098.28
